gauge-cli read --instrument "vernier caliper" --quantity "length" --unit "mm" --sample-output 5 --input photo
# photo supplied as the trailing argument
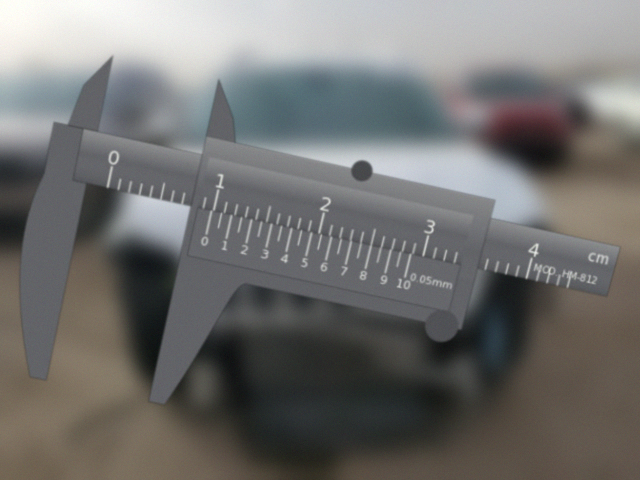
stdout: 9.8
